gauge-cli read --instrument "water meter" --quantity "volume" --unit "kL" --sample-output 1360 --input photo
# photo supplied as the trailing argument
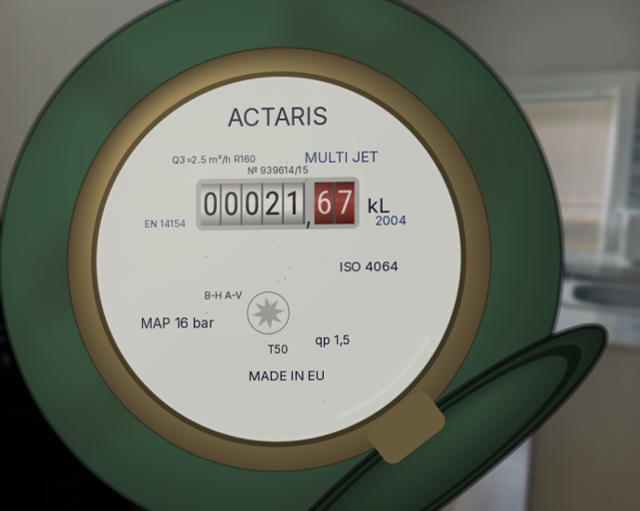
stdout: 21.67
